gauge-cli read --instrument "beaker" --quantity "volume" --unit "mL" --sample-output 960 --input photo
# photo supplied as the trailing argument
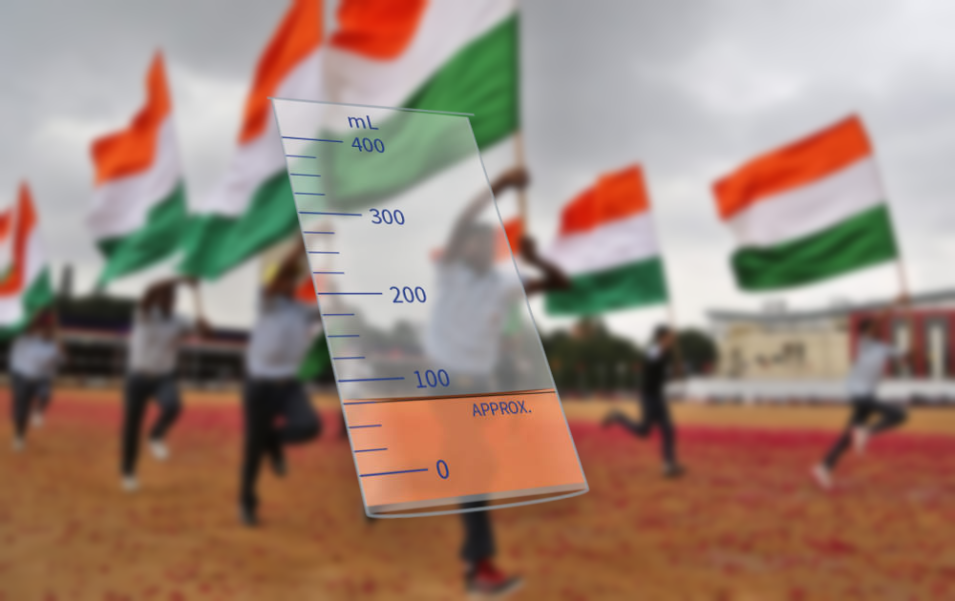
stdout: 75
